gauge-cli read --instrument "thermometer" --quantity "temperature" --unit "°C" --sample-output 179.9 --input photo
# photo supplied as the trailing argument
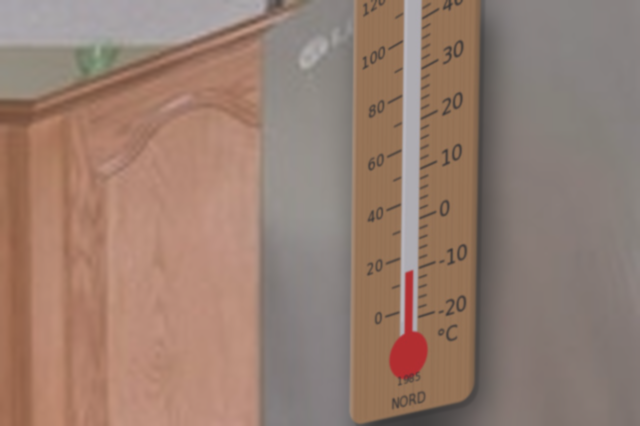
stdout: -10
